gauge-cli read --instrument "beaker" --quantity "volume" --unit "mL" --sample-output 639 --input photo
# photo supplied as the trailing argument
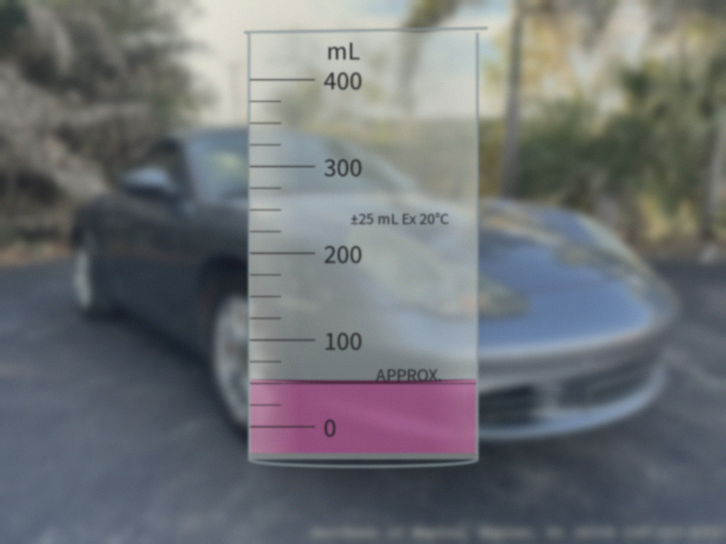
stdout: 50
